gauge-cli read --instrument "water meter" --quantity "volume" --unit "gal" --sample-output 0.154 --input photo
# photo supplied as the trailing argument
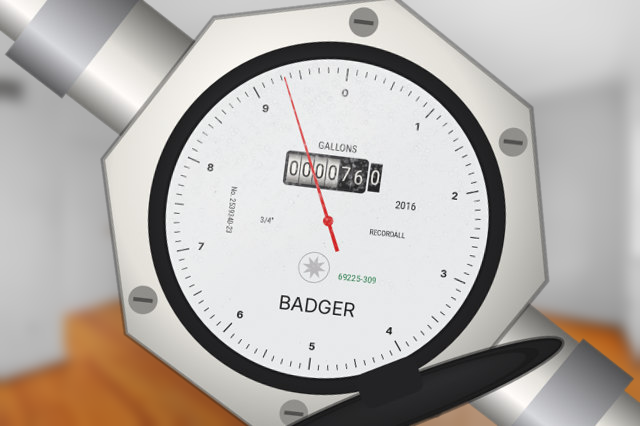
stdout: 759.3
